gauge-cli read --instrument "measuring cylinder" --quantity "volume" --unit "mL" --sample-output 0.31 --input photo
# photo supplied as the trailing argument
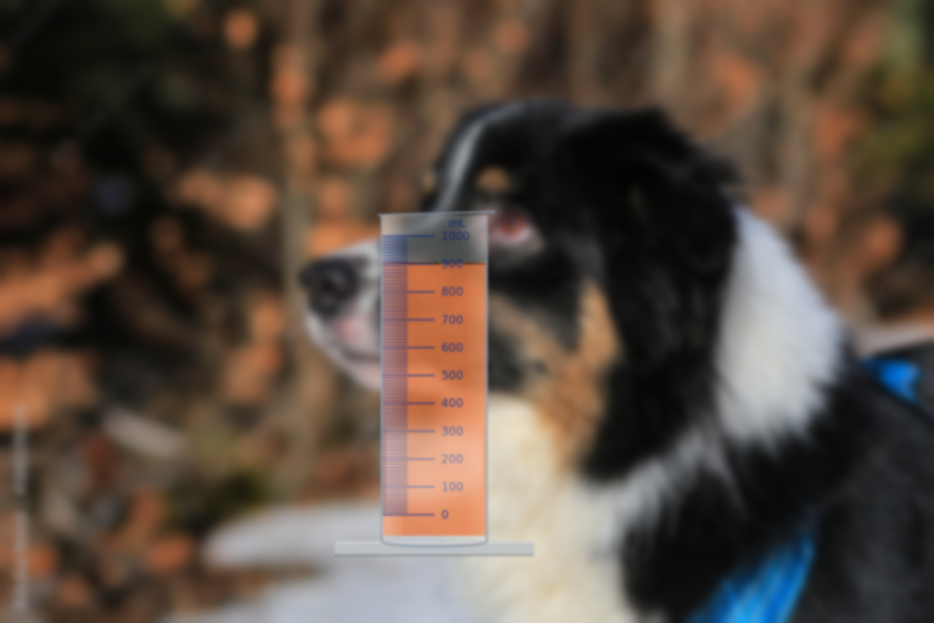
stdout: 900
